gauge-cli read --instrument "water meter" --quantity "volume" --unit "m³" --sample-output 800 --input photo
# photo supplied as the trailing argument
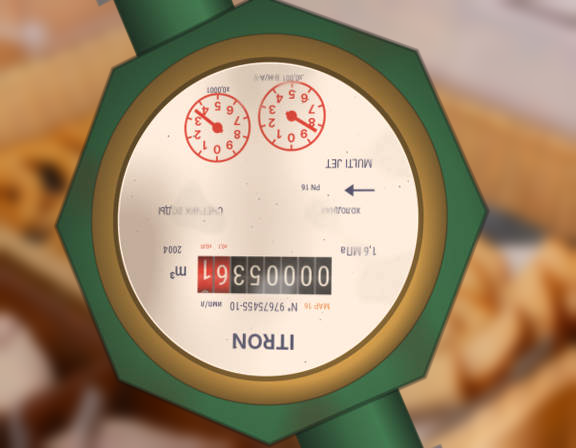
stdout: 53.6083
